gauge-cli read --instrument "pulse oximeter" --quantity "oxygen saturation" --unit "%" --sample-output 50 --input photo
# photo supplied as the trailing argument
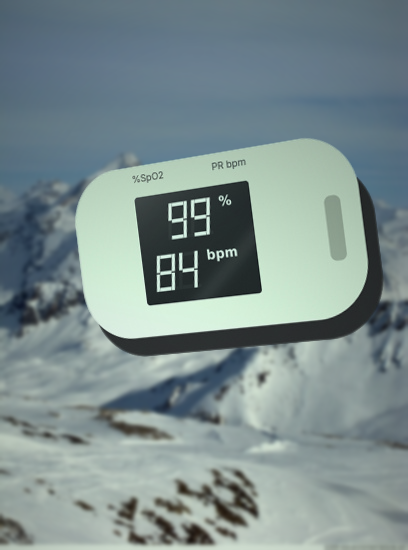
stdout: 99
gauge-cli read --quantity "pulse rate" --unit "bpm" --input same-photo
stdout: 84
